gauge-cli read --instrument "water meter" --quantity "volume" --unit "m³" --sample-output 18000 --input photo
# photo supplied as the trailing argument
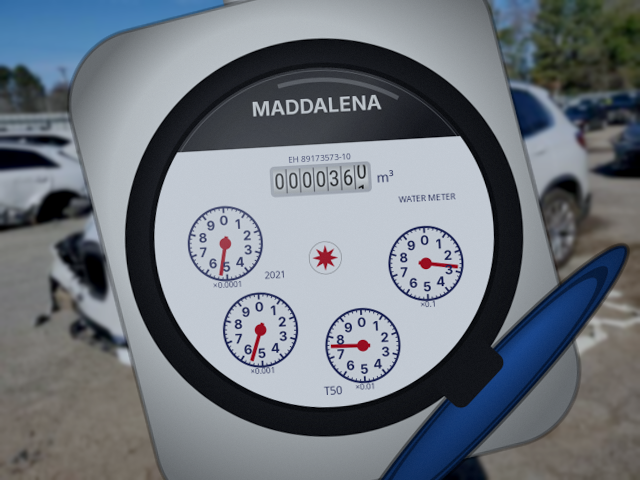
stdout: 360.2755
